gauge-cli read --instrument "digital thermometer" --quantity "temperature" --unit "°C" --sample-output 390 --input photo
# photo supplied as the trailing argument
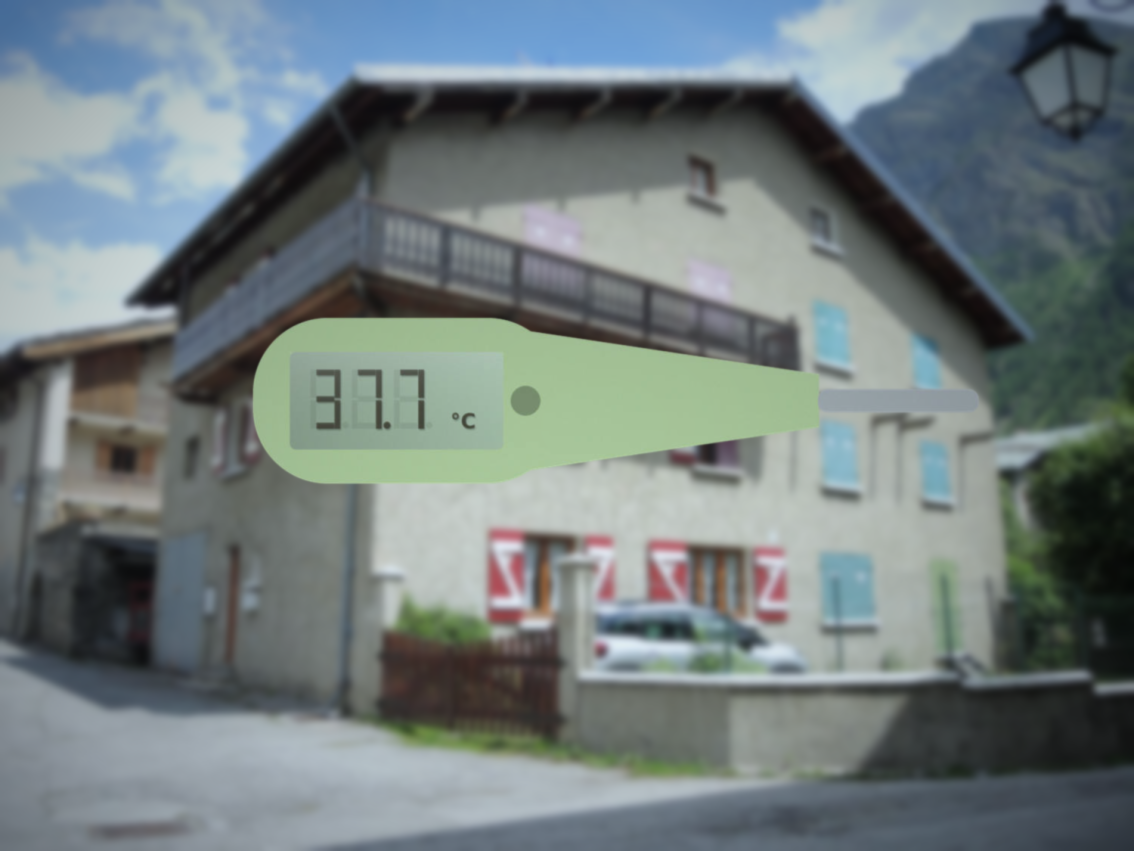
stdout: 37.7
